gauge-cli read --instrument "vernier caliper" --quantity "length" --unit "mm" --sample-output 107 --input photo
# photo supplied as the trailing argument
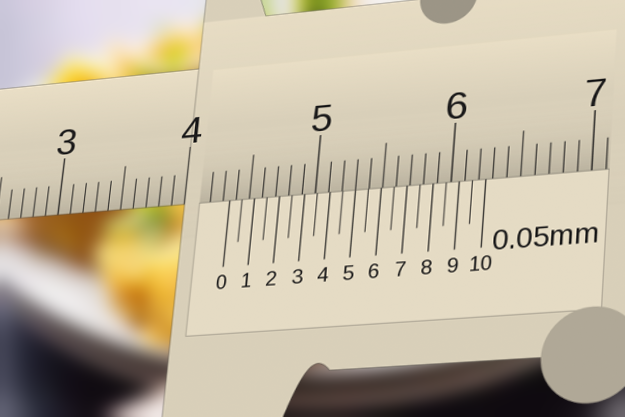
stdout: 43.5
